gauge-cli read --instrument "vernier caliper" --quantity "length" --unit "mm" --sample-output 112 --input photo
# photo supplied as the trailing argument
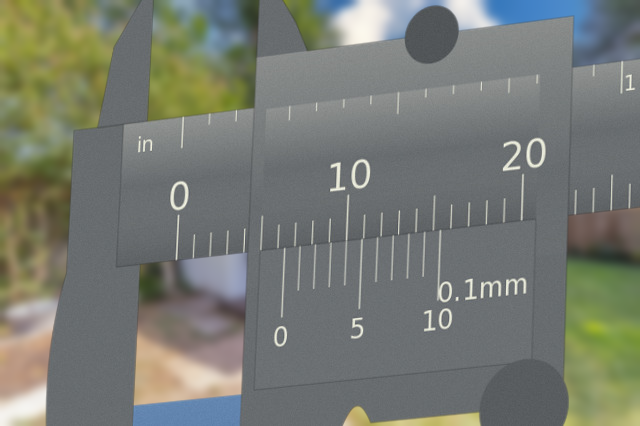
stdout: 6.4
